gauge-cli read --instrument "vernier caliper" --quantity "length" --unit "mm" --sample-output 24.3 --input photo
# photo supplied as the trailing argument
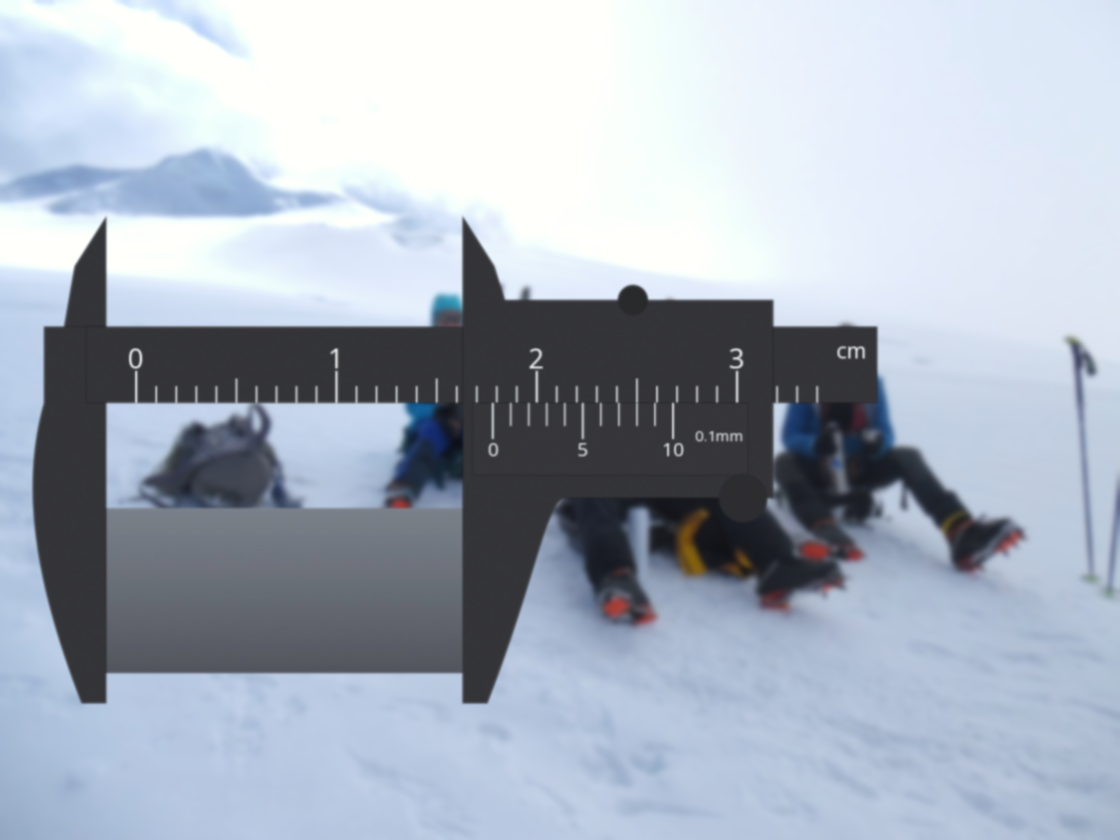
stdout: 17.8
